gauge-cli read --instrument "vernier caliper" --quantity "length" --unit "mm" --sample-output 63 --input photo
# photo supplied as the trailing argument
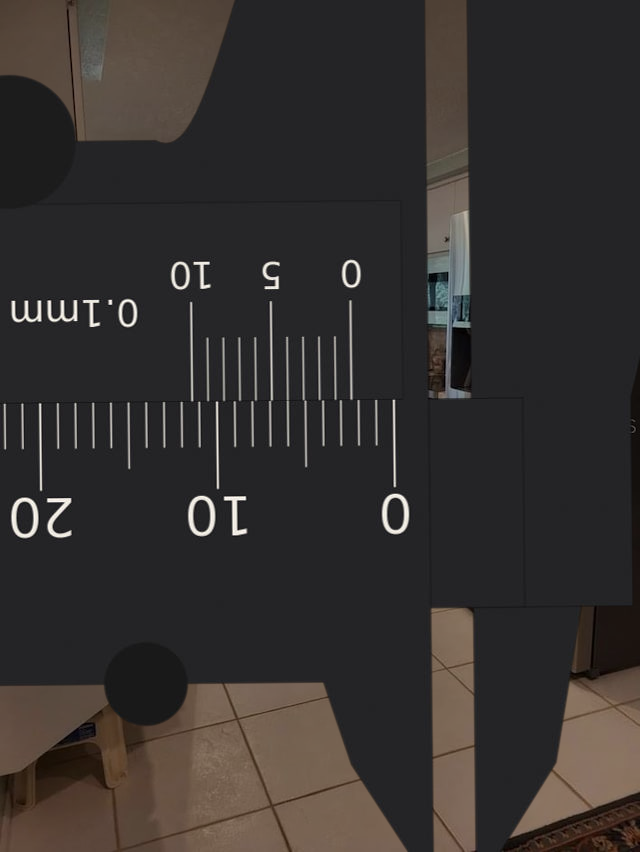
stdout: 2.4
